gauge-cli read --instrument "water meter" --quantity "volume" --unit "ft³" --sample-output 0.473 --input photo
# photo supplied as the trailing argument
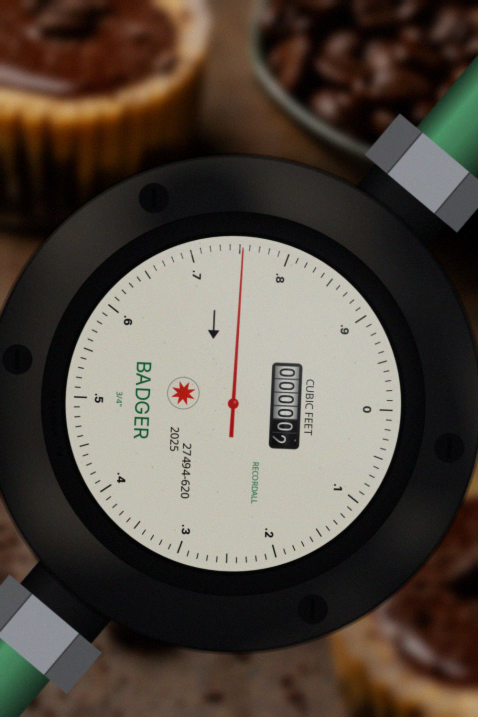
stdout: 1.75
